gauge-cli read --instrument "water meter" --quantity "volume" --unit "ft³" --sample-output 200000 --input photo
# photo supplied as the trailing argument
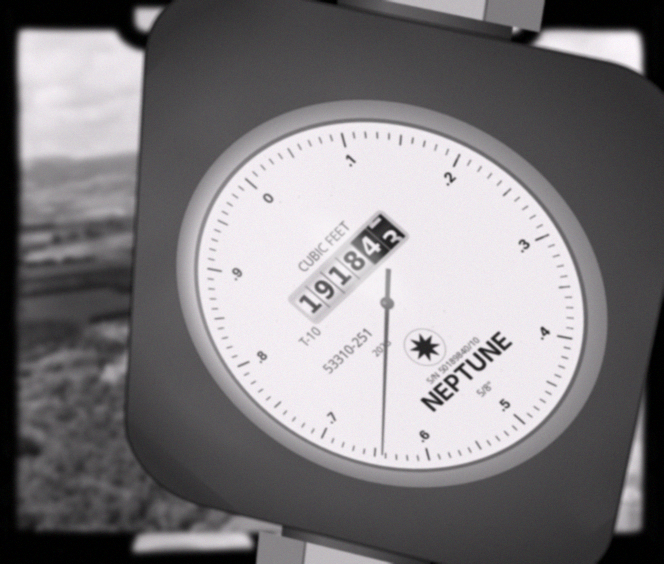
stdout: 191842.64
